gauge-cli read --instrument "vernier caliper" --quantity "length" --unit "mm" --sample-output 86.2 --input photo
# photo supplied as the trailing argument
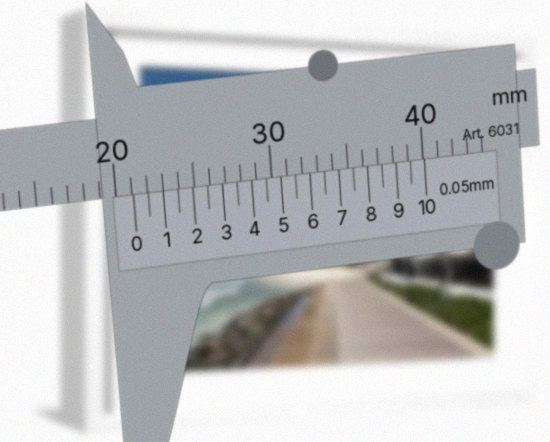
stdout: 21.1
